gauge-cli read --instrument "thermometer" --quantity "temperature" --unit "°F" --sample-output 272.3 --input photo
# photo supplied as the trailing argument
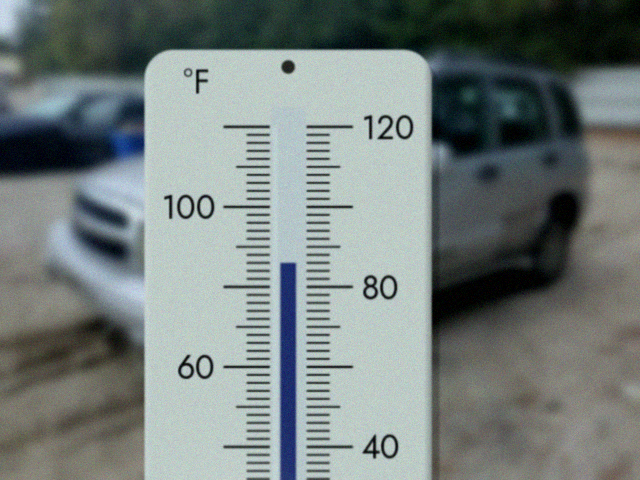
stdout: 86
